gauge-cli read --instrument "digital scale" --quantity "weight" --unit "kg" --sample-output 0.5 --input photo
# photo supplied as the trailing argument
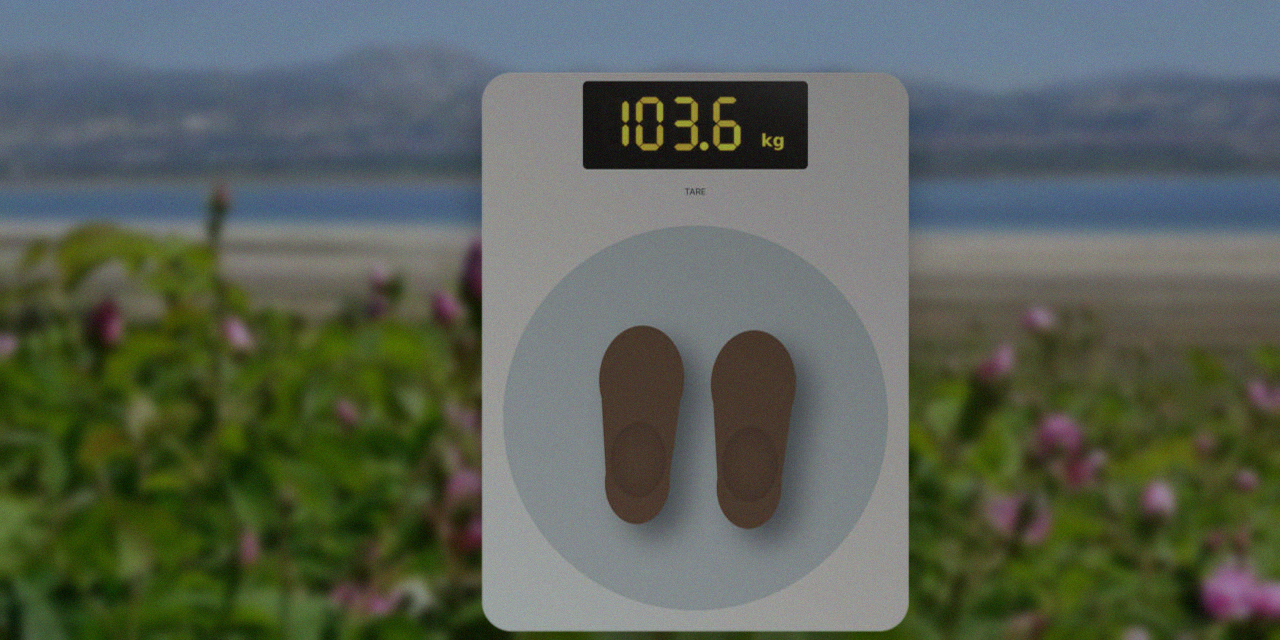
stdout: 103.6
